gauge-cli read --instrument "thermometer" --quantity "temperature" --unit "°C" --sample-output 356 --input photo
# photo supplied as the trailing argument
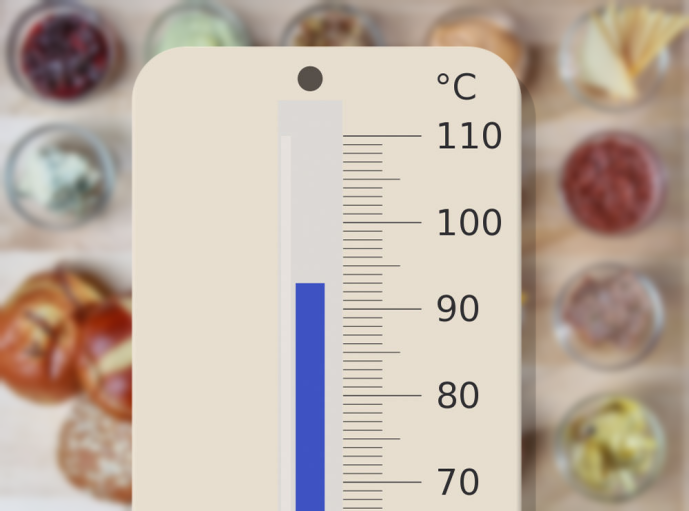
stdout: 93
